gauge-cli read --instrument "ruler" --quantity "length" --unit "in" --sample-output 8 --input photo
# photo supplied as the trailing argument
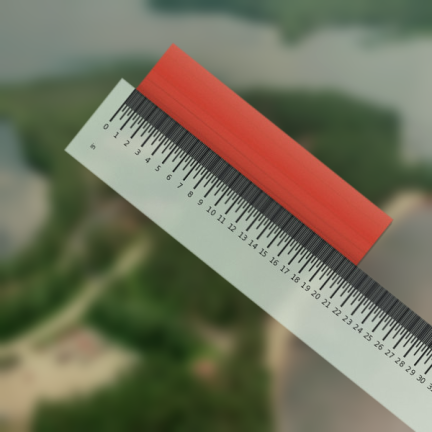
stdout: 21
